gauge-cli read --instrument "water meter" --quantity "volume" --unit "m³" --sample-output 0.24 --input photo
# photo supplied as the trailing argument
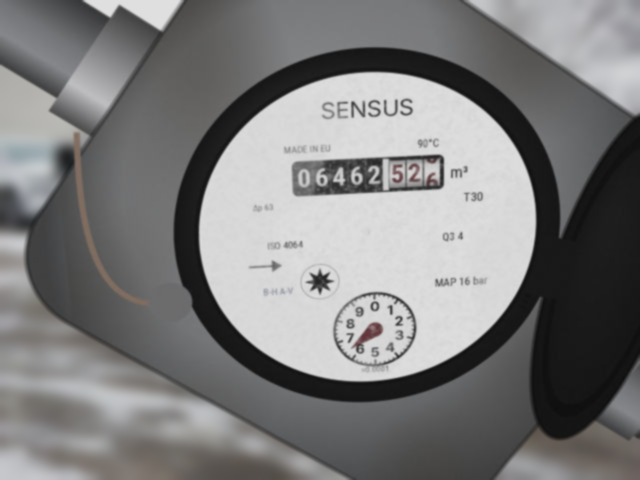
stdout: 6462.5256
